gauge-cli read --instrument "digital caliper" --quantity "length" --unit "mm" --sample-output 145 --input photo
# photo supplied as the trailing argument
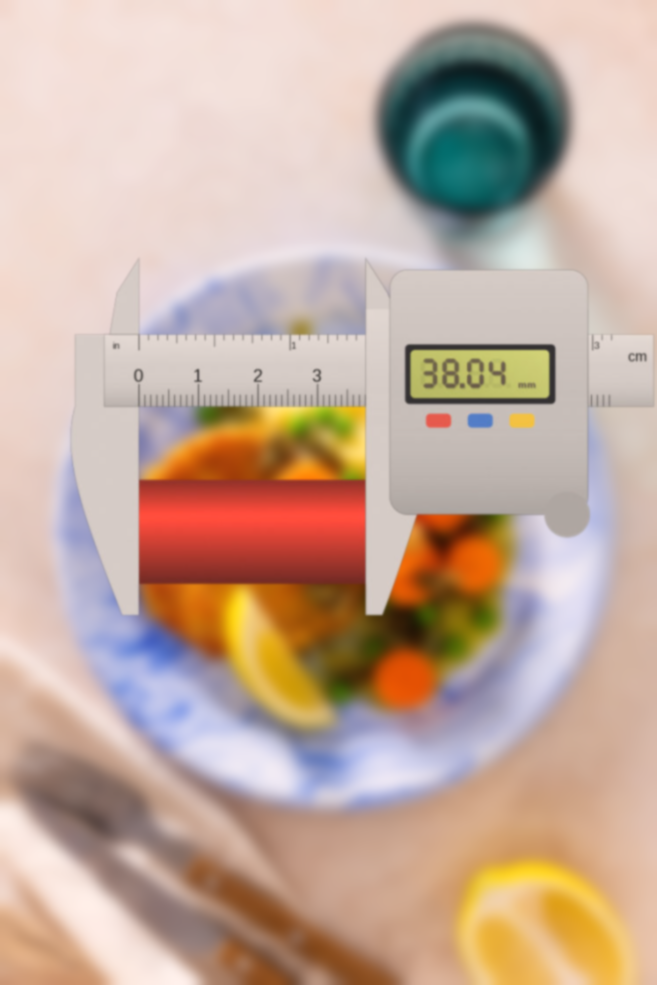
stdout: 38.04
